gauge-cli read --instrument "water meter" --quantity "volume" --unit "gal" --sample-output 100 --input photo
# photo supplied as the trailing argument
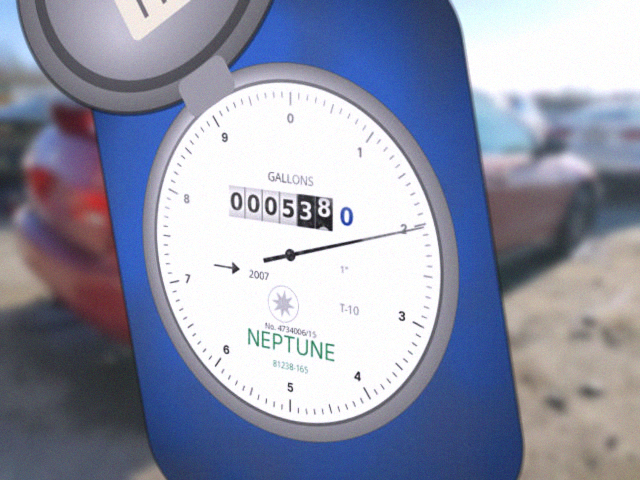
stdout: 5382.0
